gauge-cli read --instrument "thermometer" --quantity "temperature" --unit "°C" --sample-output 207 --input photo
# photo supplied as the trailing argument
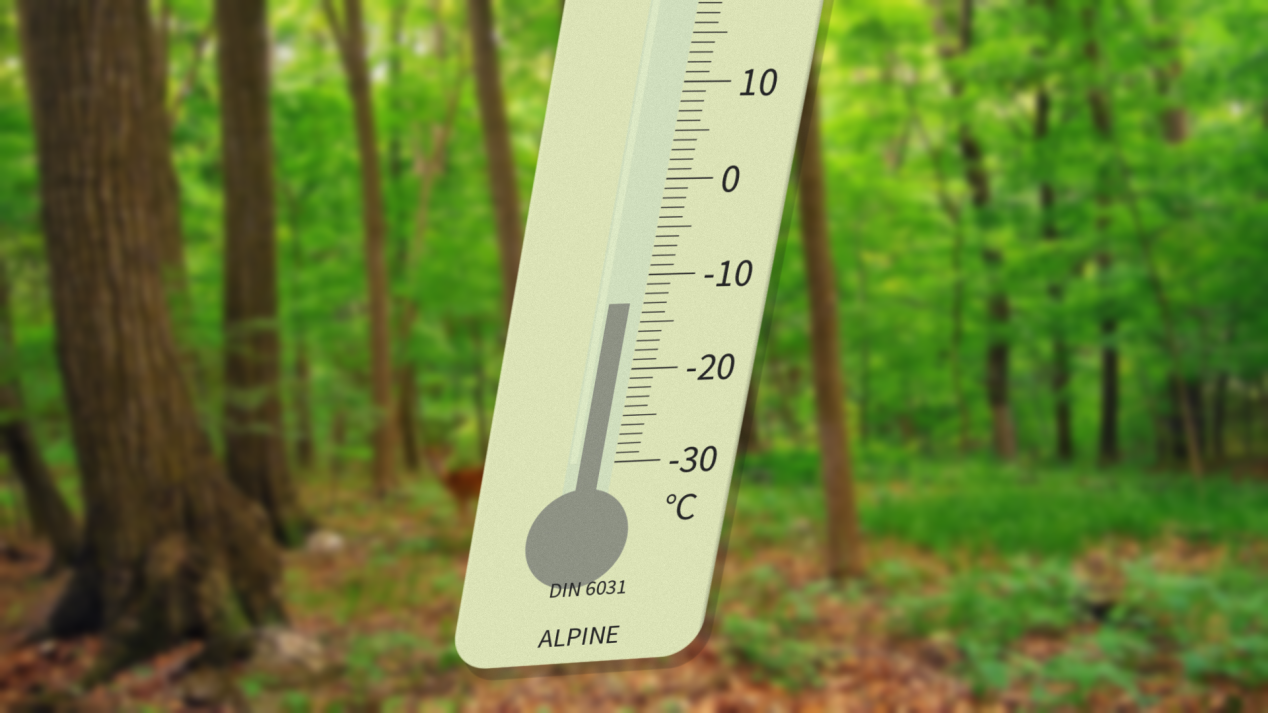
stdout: -13
